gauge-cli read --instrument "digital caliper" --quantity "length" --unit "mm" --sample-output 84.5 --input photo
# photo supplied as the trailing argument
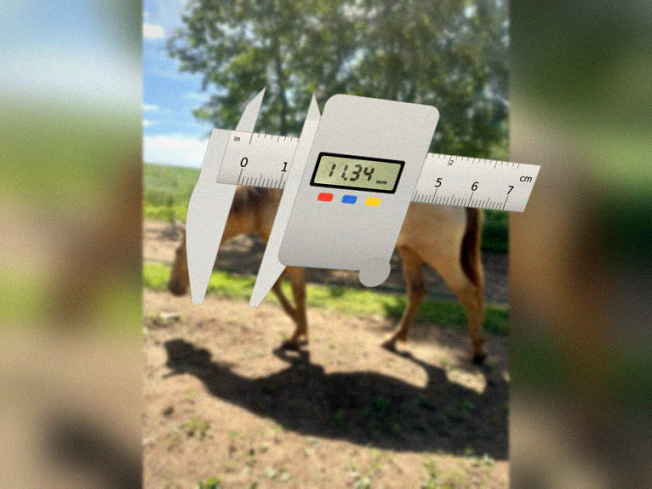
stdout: 11.34
